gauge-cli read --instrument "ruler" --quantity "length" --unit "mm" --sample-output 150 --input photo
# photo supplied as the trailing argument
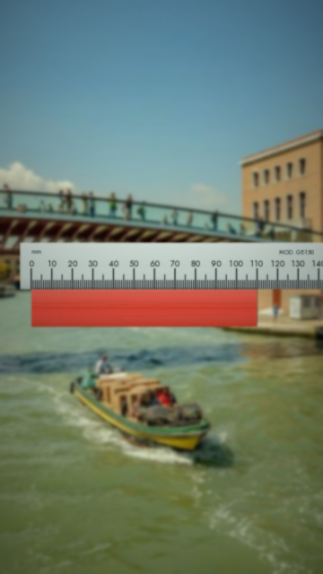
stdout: 110
